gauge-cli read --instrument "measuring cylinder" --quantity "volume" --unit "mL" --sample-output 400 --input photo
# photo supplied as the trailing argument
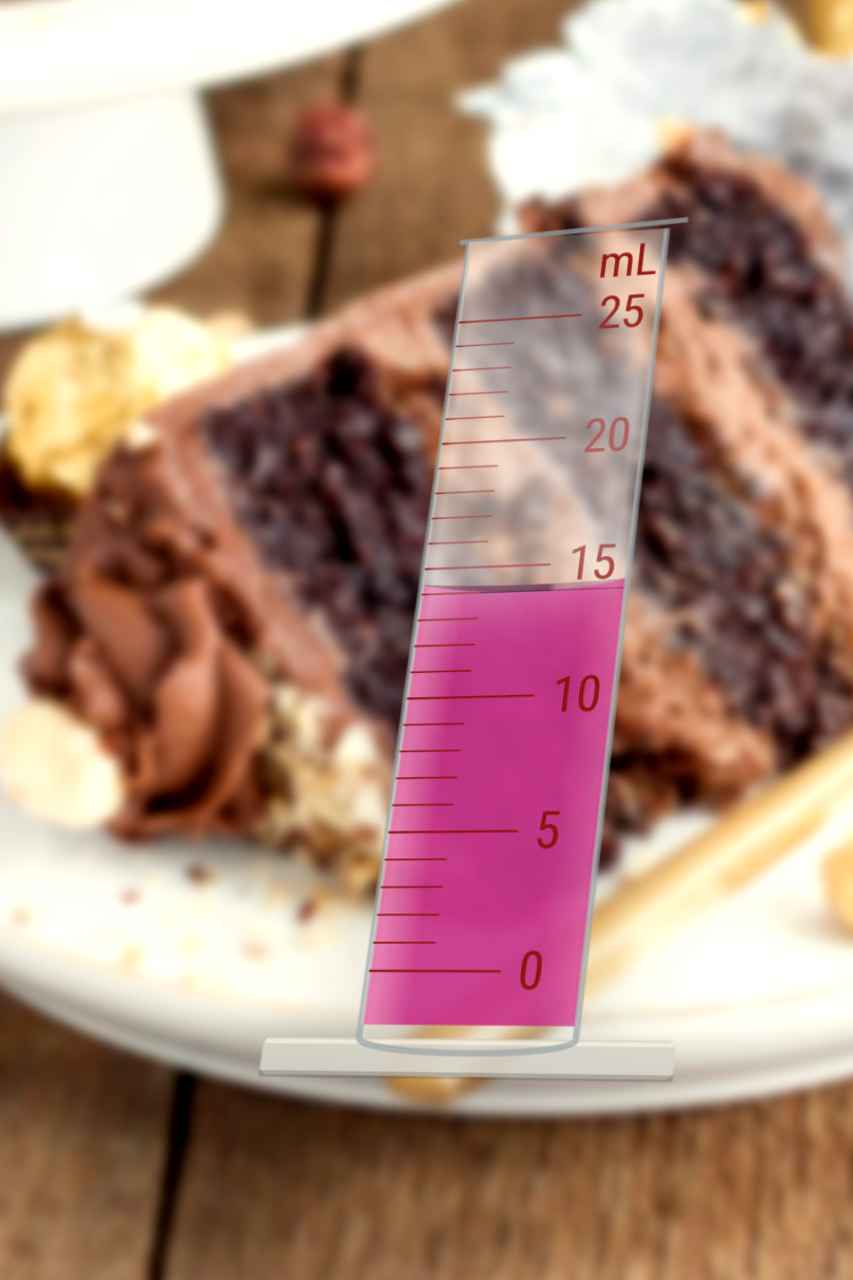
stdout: 14
